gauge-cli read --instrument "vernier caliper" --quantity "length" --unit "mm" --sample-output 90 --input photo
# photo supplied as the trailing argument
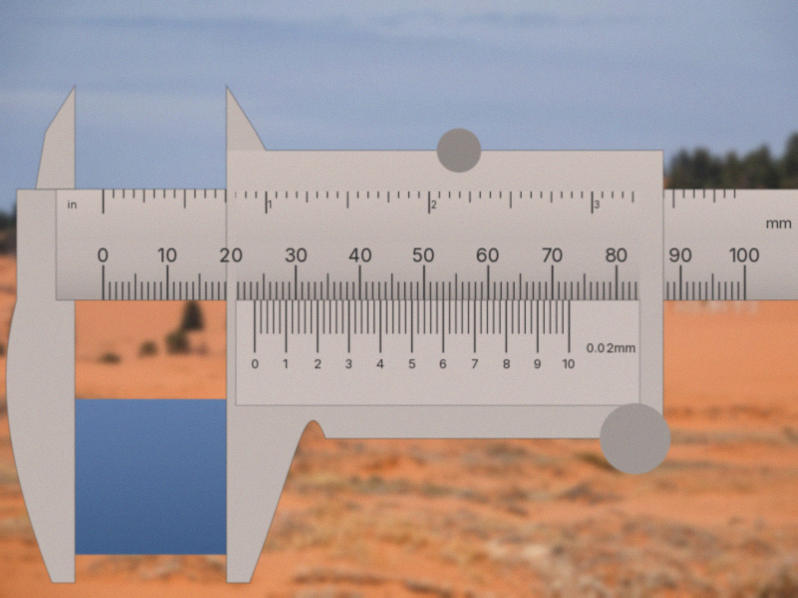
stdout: 23.6
